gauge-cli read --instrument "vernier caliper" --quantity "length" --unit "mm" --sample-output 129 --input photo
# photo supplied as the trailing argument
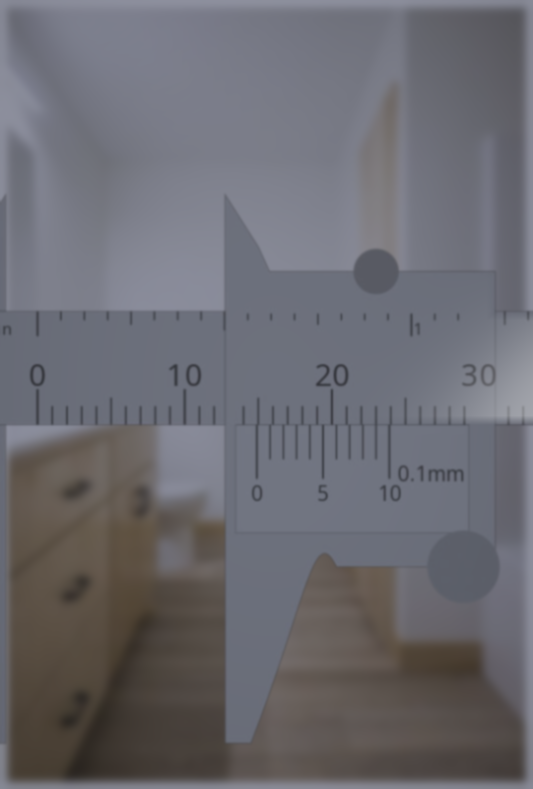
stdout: 14.9
